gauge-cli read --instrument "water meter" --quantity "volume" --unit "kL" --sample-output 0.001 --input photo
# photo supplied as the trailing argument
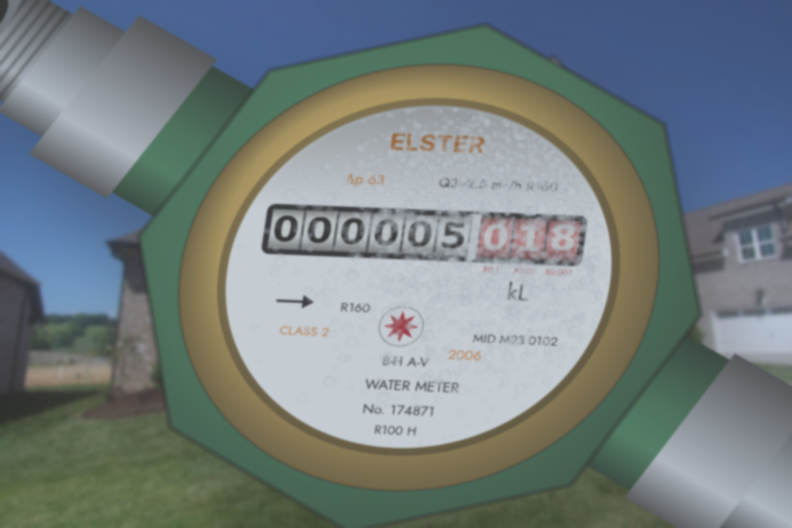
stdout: 5.018
